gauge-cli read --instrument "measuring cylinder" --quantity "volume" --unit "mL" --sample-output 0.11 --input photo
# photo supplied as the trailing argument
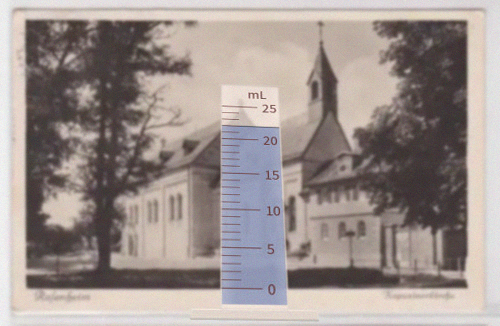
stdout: 22
